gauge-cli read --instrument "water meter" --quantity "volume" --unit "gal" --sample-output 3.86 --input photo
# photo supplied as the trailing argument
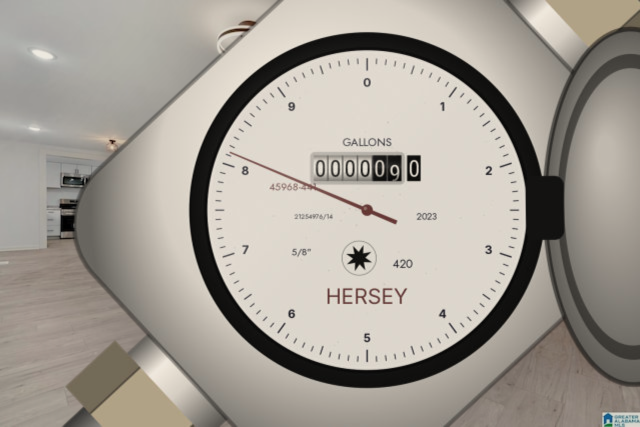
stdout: 88.1
